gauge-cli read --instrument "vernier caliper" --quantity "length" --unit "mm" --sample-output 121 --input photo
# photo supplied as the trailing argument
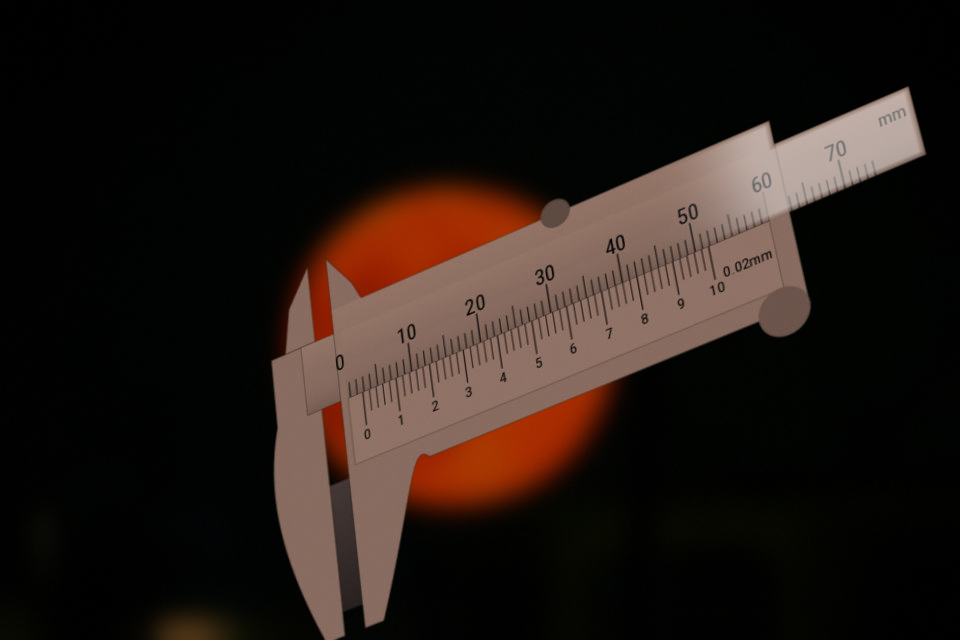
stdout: 2.8
